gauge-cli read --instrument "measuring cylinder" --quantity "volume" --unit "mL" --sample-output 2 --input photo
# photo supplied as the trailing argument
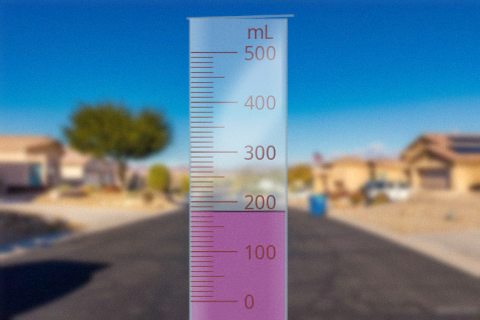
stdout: 180
